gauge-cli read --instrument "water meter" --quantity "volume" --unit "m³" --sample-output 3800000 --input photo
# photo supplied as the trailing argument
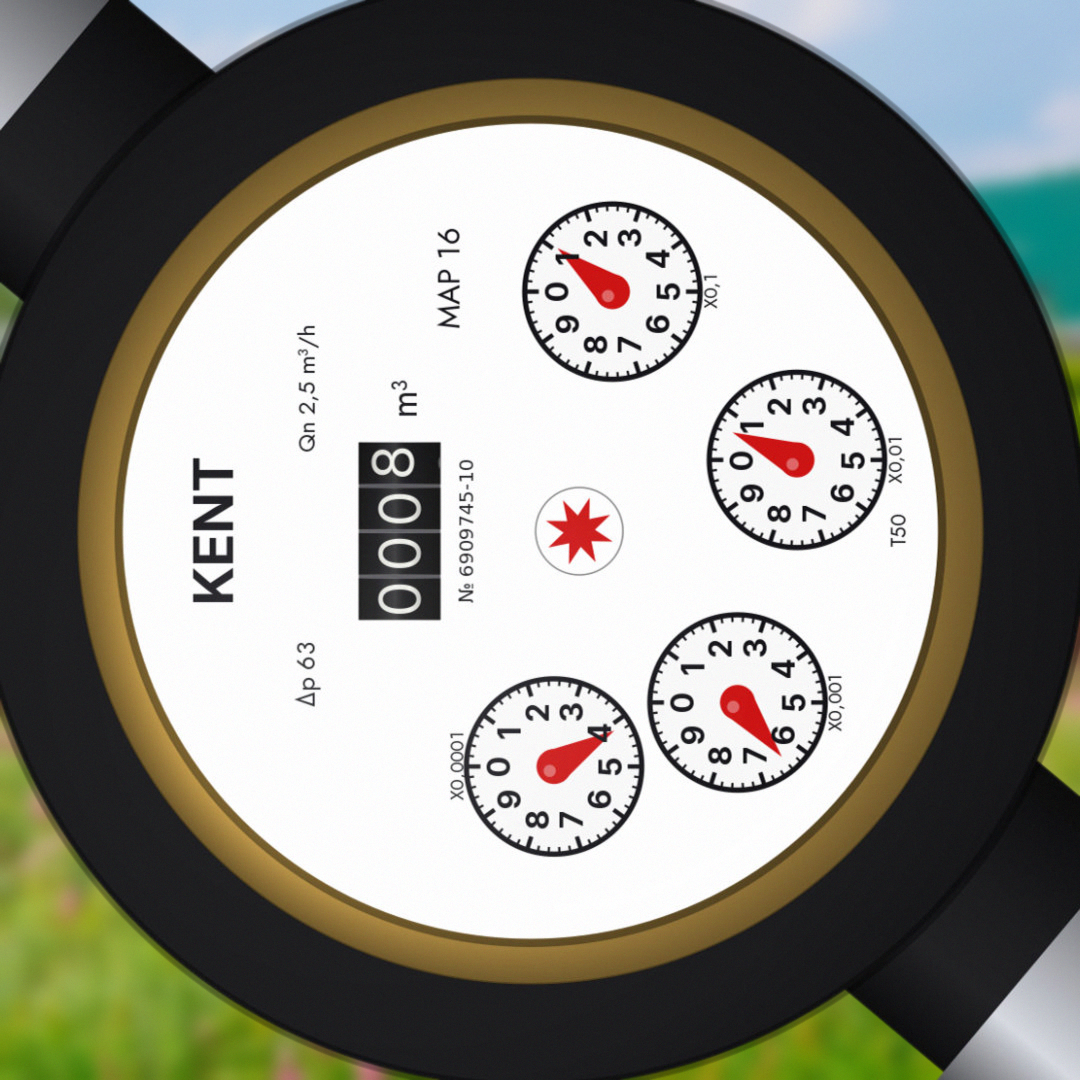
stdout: 8.1064
